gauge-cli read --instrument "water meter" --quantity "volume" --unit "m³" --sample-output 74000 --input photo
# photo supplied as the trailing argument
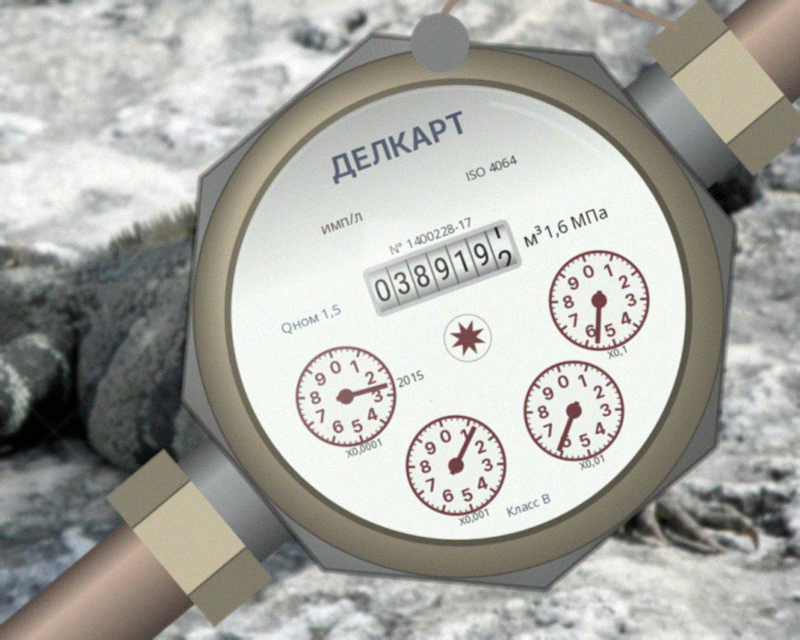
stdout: 389191.5612
